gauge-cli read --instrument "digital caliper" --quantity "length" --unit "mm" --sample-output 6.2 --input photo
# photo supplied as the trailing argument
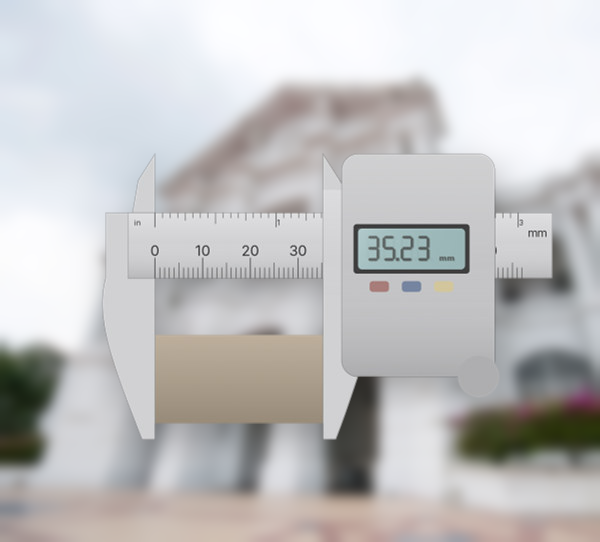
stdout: 35.23
